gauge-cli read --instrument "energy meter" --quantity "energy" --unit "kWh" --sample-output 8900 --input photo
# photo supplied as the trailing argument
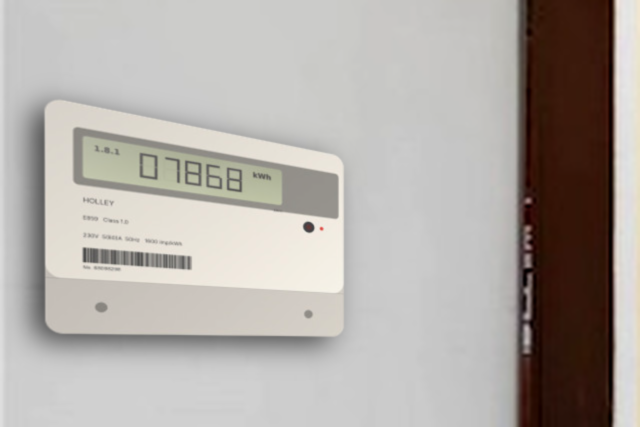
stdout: 7868
